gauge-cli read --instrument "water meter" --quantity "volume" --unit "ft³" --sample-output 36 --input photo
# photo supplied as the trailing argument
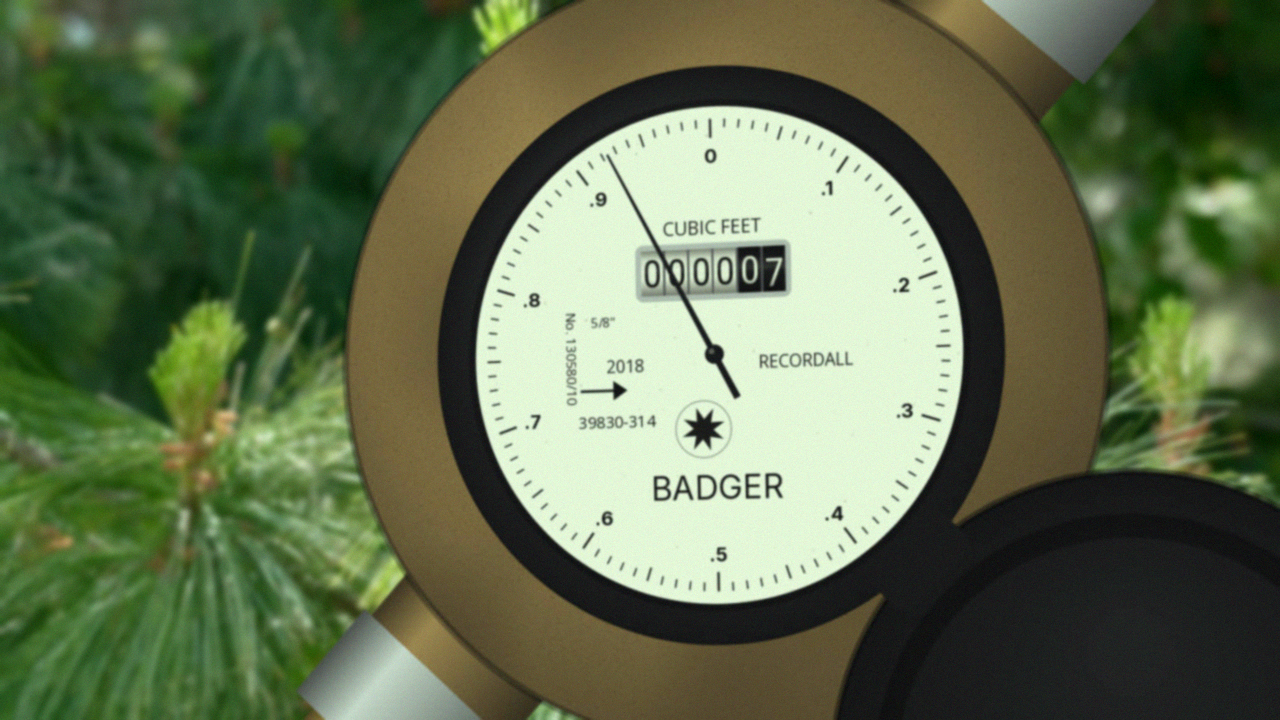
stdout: 6.92
